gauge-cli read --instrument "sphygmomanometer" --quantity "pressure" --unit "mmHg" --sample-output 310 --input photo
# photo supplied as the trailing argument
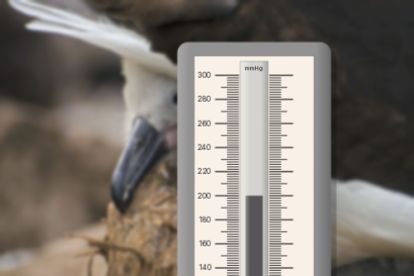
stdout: 200
